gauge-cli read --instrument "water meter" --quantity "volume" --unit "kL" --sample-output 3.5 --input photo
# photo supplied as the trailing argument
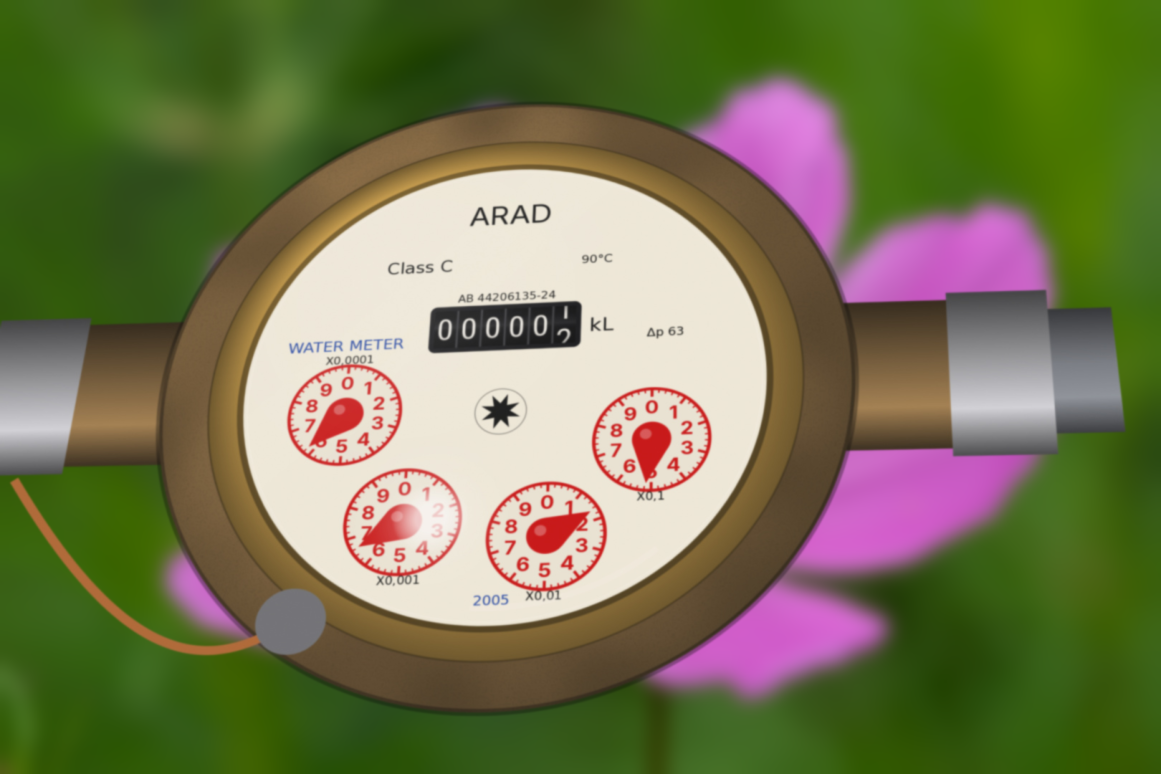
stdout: 1.5166
